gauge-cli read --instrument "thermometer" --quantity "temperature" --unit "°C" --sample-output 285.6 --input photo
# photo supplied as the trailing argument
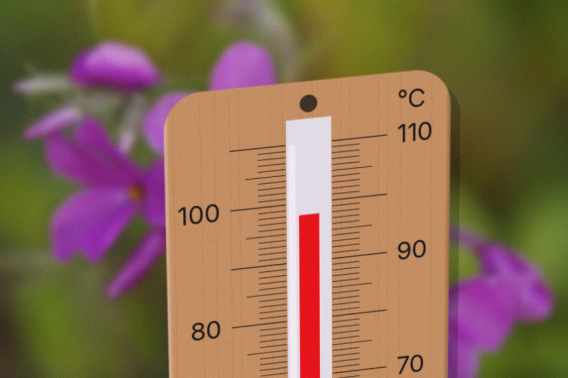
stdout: 98
